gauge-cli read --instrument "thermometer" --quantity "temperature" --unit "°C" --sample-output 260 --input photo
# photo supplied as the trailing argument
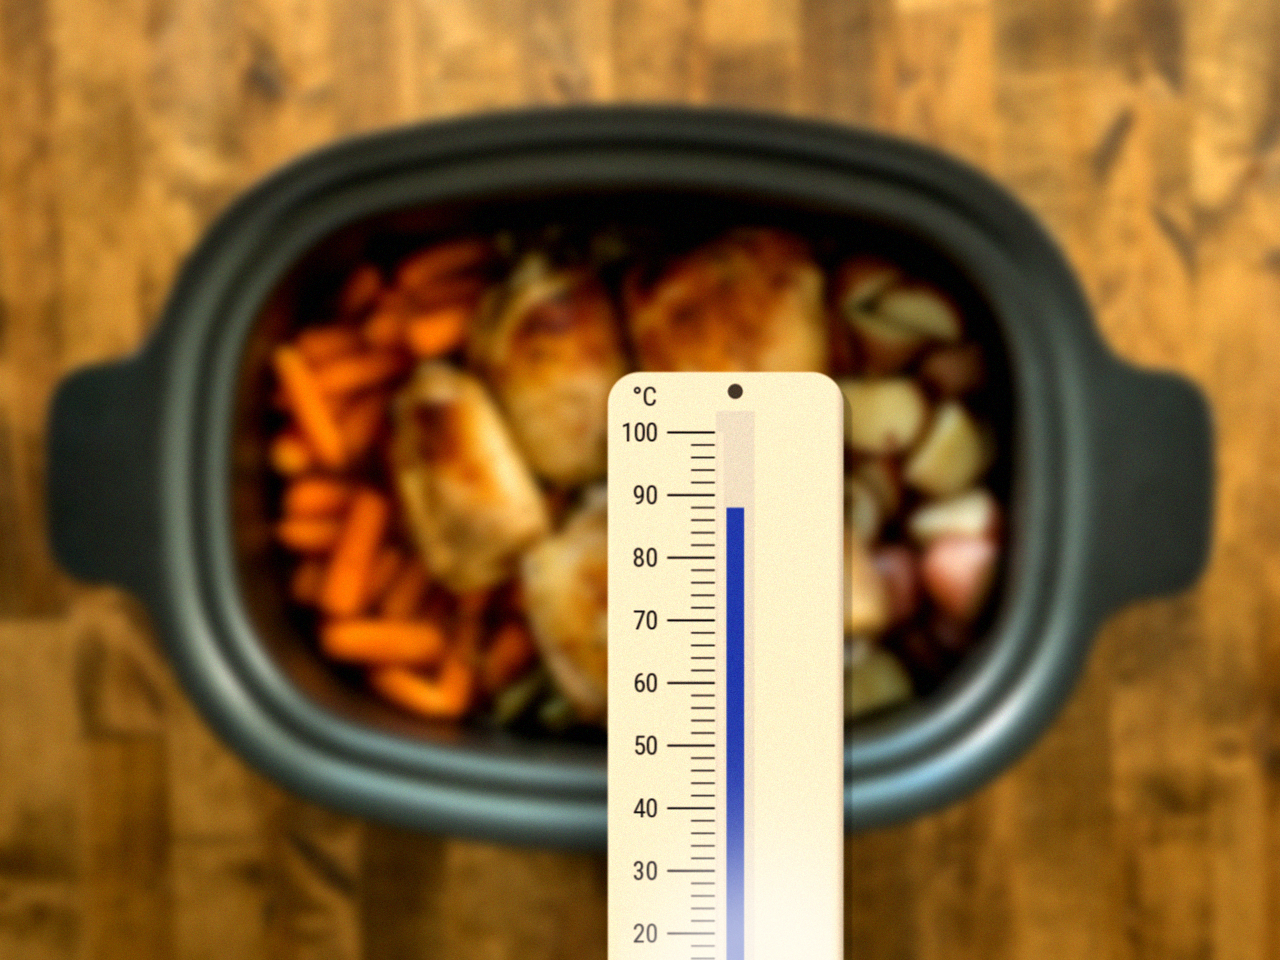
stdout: 88
